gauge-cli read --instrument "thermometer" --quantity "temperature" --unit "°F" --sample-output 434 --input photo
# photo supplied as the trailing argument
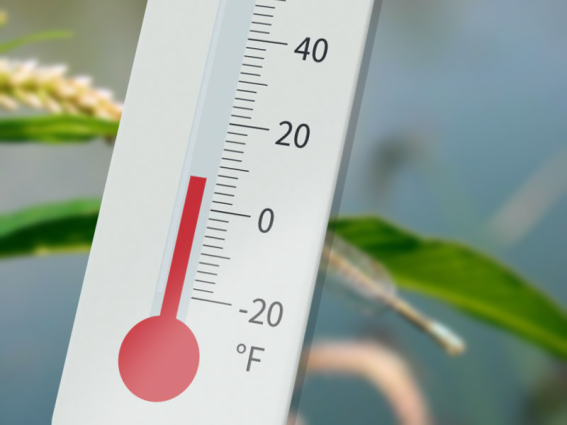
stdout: 7
